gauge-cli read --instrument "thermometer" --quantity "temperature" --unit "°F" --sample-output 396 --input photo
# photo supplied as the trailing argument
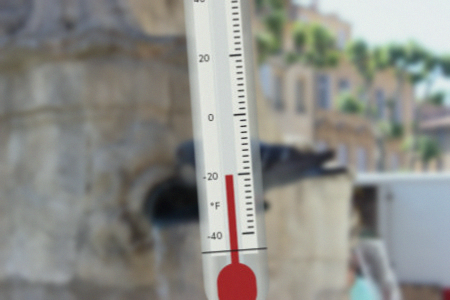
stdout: -20
